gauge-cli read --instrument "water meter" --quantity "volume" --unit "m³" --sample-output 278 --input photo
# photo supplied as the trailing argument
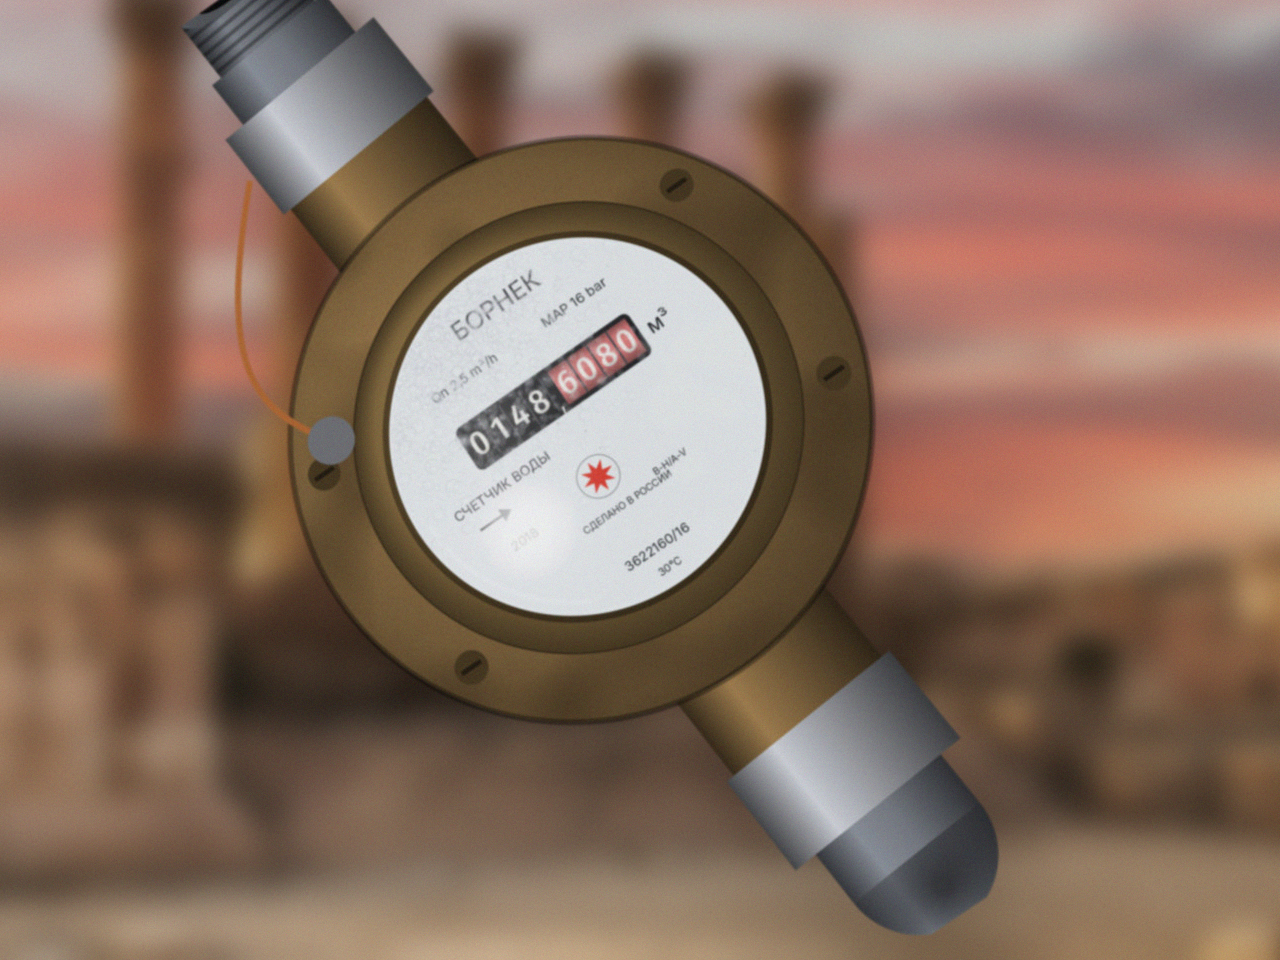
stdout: 148.6080
